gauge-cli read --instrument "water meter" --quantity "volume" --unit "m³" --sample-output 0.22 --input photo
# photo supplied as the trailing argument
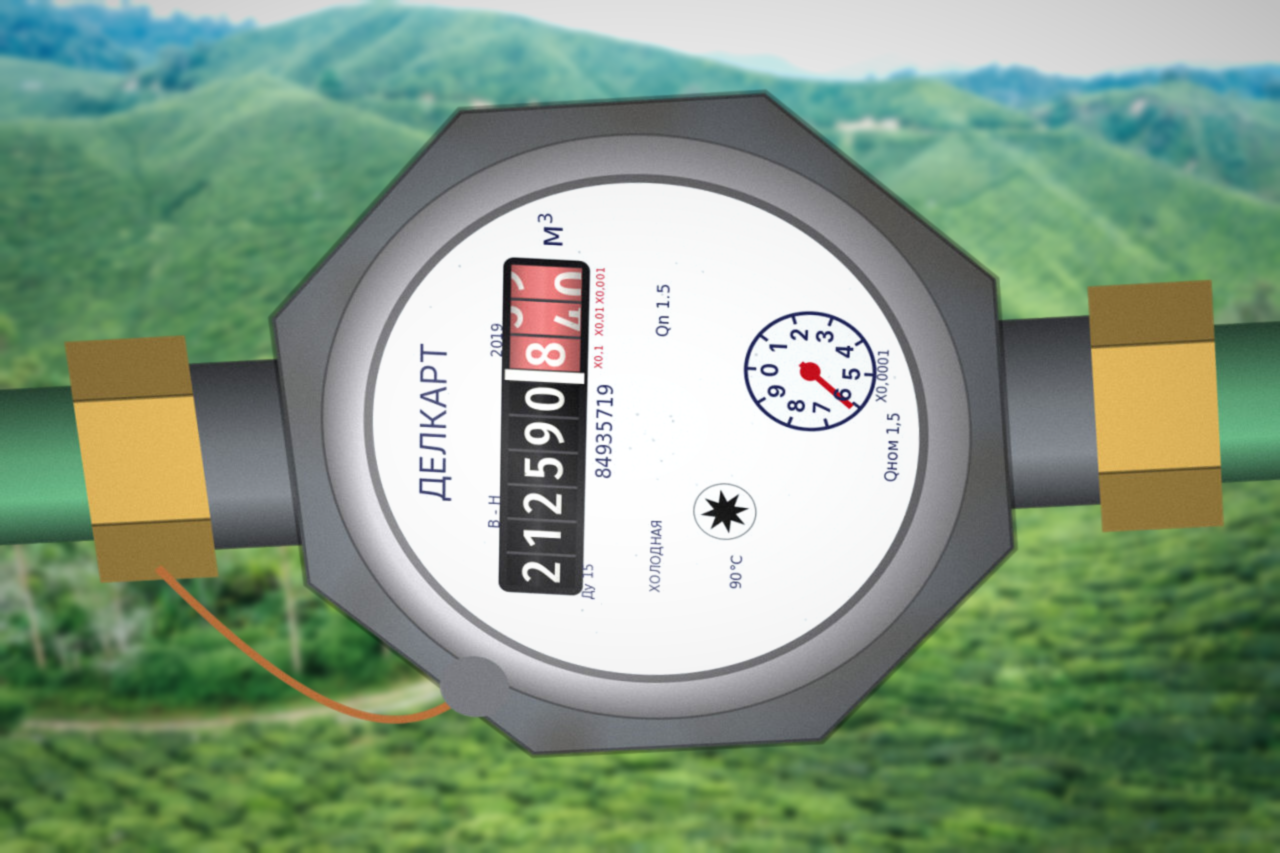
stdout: 212590.8396
